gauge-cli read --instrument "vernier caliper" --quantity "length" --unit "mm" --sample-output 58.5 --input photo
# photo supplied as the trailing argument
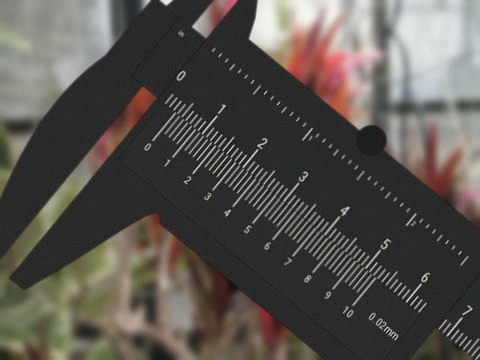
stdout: 3.6
